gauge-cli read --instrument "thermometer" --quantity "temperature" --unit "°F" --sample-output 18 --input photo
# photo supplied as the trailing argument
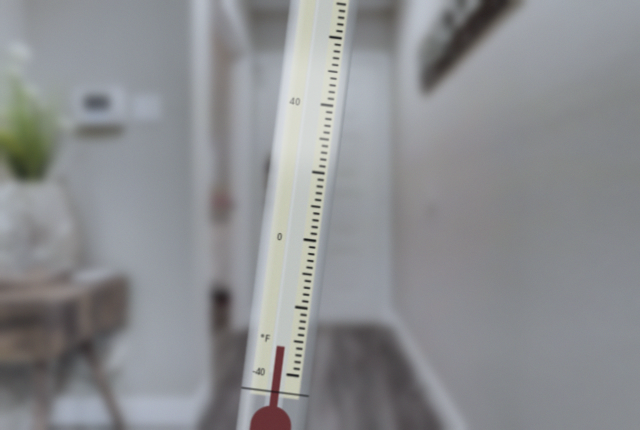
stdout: -32
